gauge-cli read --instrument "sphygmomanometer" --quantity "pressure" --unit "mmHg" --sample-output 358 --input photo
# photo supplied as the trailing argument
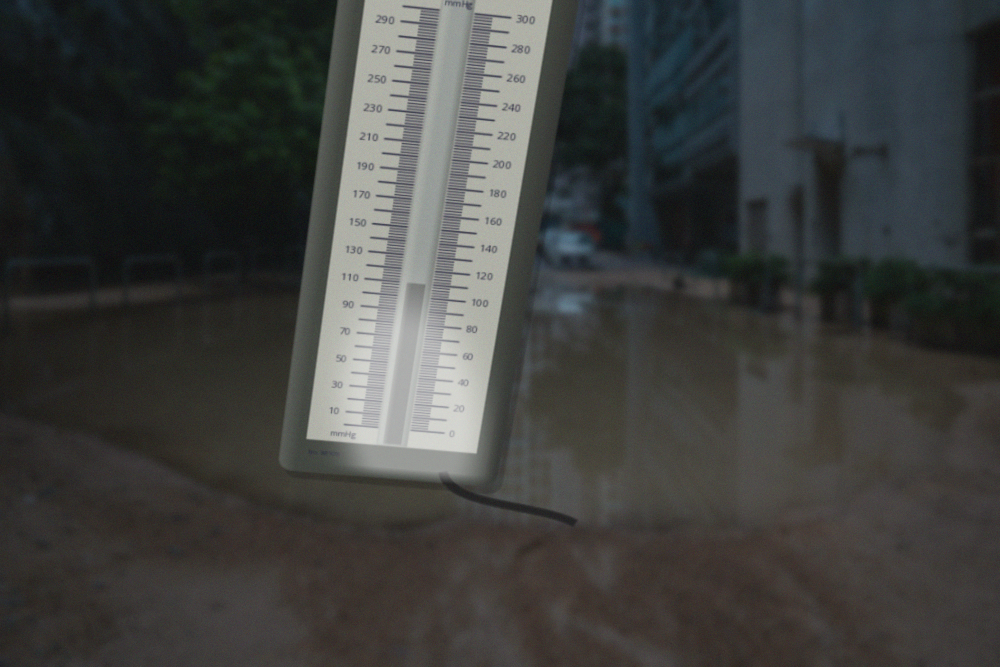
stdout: 110
